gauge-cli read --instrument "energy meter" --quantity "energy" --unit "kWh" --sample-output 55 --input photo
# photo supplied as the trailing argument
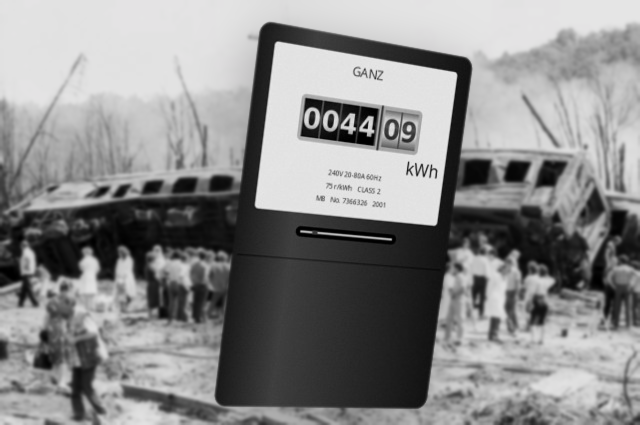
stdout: 44.09
